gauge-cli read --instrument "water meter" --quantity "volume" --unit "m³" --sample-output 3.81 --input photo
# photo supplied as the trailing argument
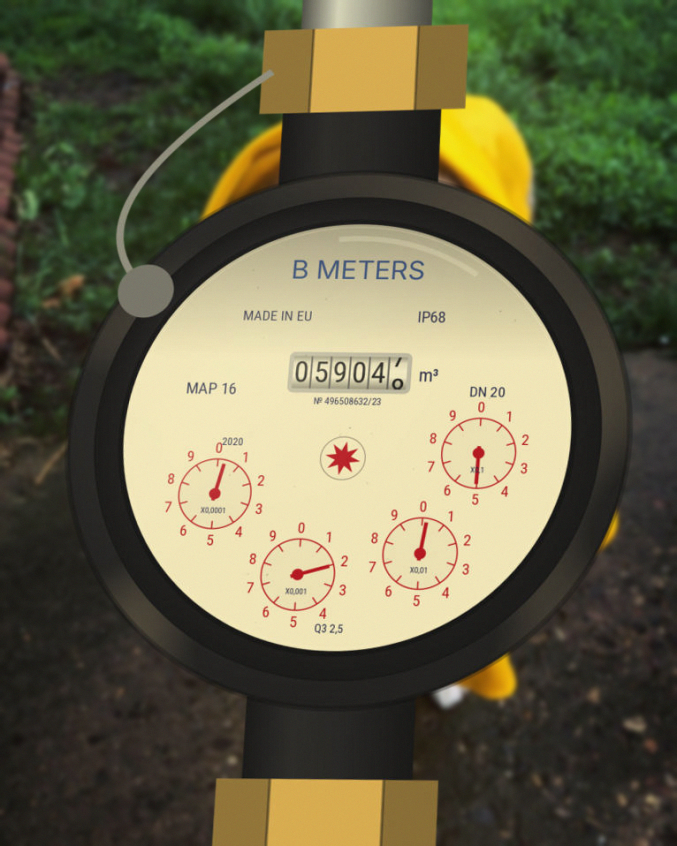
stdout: 59047.5020
